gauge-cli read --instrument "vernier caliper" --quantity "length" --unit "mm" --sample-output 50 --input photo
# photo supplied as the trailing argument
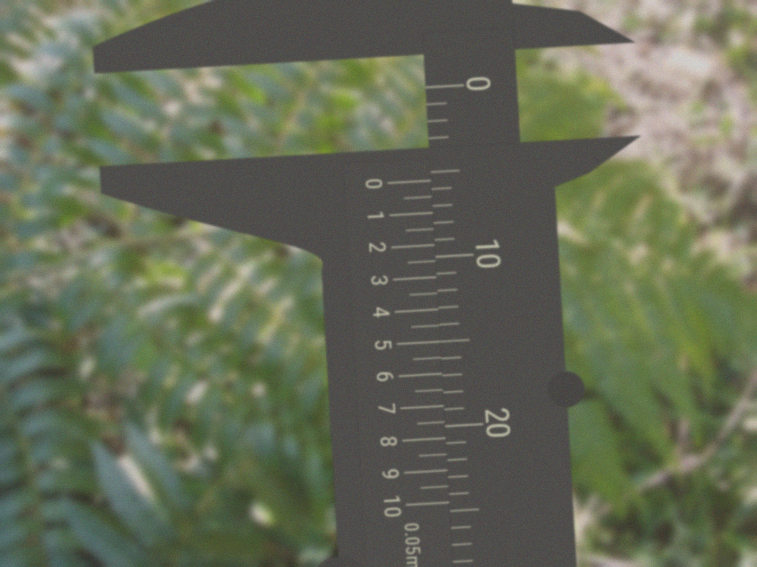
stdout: 5.5
